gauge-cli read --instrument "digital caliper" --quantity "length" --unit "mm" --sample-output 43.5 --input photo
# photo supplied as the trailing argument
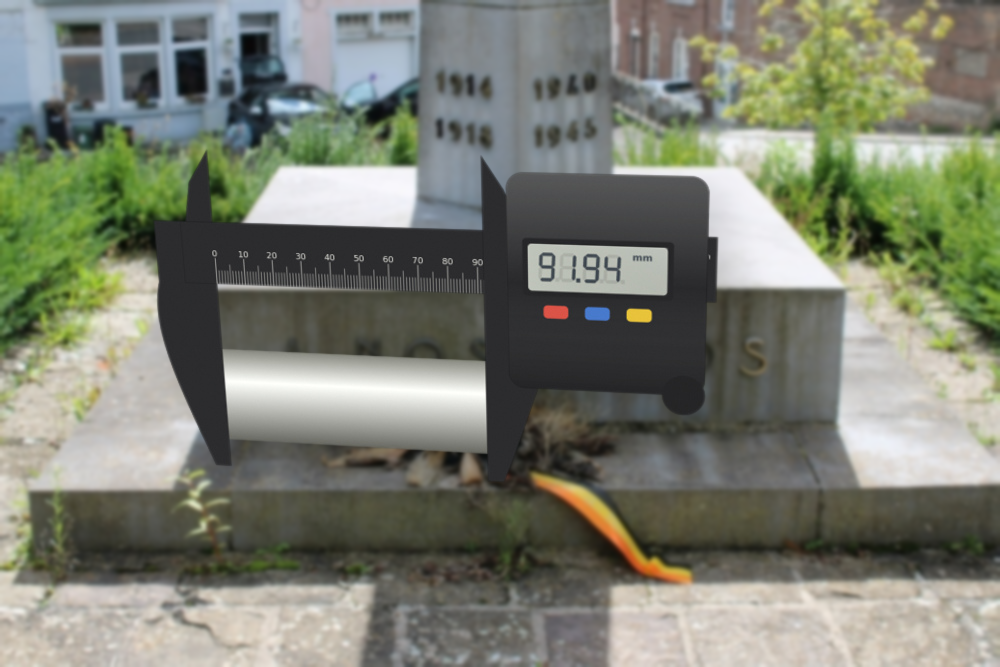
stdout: 91.94
